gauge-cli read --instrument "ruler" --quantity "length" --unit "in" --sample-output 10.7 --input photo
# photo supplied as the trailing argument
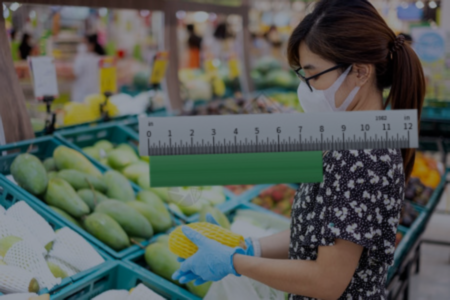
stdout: 8
